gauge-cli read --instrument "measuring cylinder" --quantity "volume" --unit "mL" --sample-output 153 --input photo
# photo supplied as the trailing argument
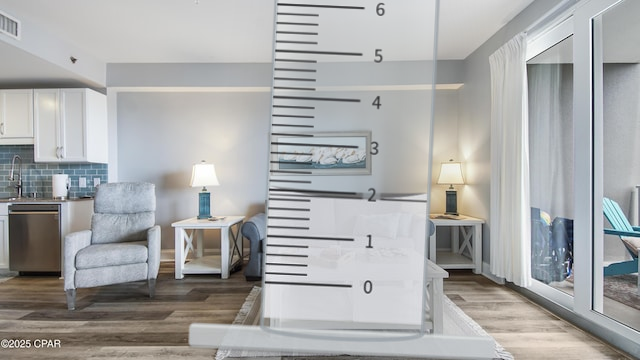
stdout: 1.9
